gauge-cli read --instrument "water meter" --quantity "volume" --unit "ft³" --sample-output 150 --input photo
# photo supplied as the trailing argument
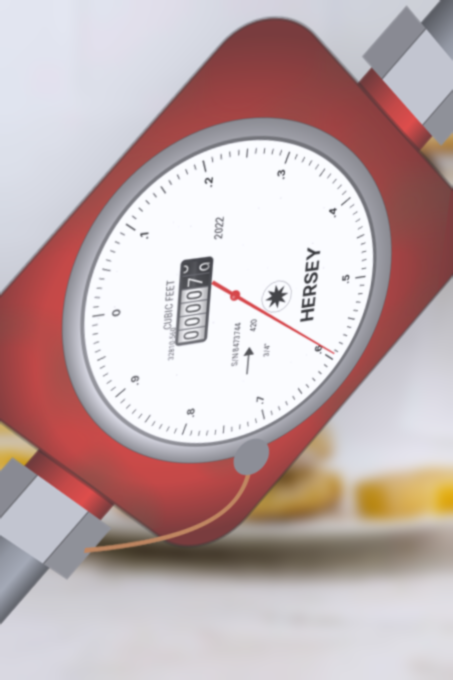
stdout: 78.59
